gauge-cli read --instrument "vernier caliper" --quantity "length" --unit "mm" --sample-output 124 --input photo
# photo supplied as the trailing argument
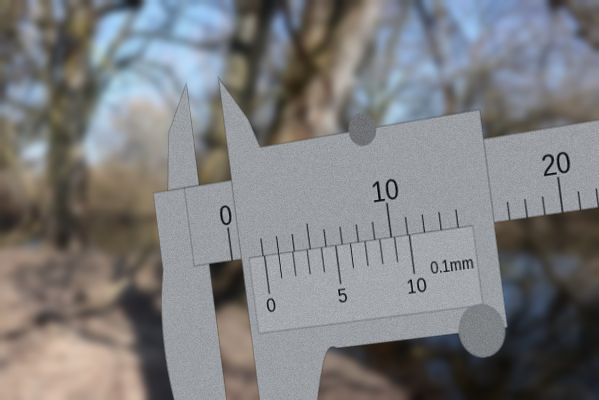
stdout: 2.1
